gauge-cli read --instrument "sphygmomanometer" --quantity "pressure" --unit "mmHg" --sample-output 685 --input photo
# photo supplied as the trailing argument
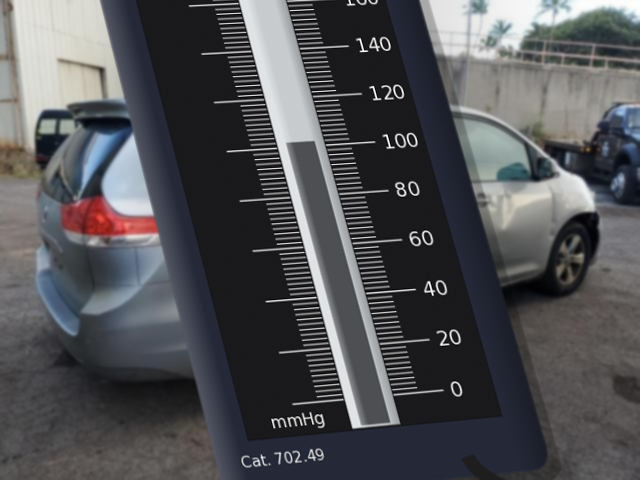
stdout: 102
